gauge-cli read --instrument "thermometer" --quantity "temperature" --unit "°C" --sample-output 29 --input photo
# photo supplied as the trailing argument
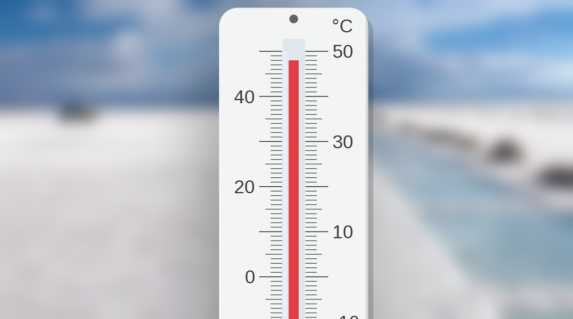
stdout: 48
